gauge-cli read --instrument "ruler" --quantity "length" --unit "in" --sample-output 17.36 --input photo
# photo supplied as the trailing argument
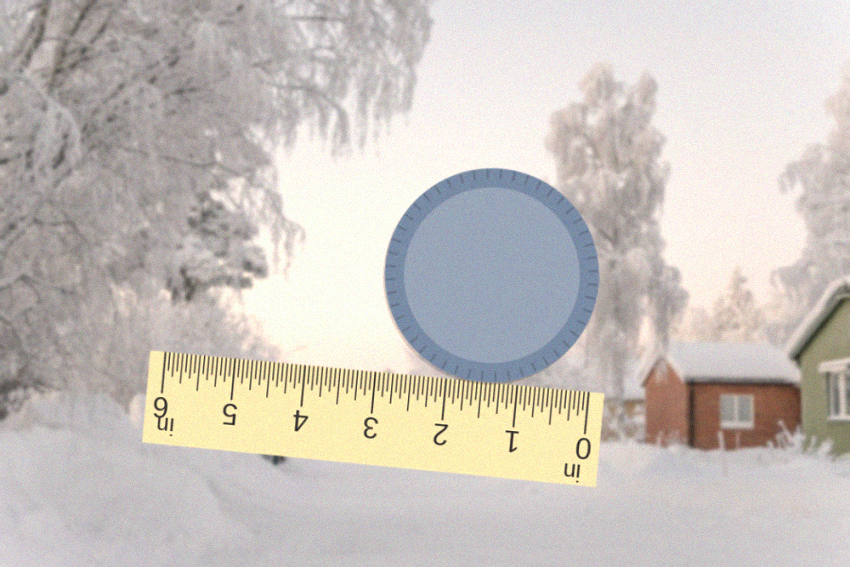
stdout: 3
